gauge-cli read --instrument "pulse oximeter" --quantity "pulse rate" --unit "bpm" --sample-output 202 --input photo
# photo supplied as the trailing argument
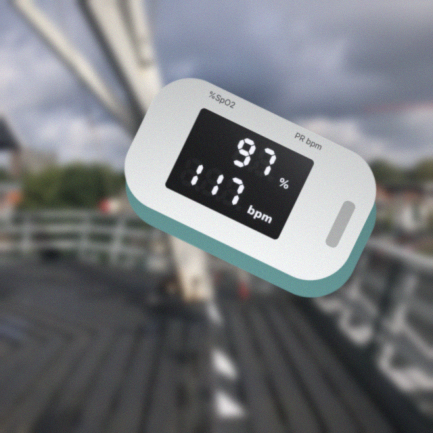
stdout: 117
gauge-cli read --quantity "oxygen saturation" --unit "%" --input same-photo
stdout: 97
